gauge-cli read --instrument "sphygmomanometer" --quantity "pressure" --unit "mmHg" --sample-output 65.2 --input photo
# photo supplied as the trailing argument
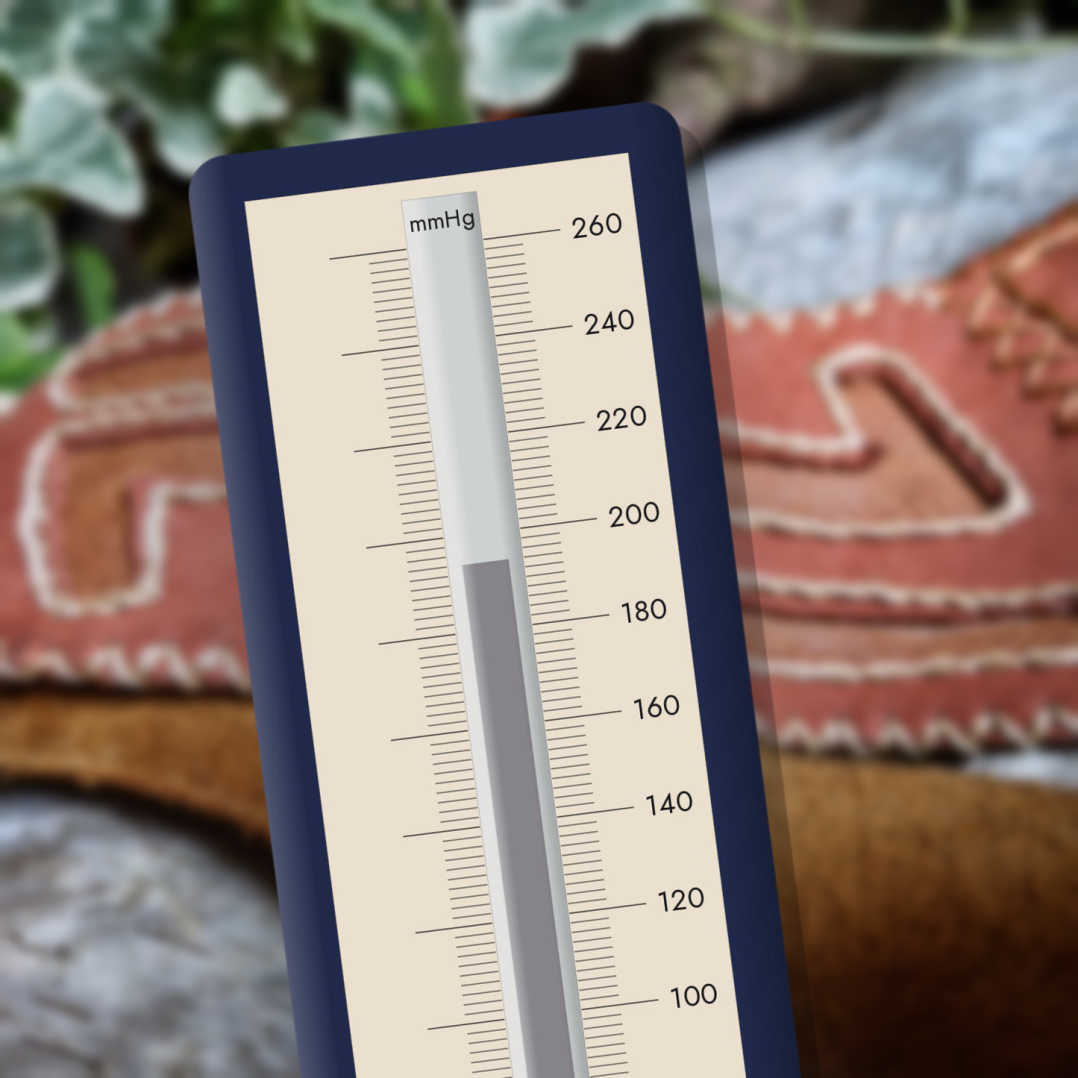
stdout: 194
